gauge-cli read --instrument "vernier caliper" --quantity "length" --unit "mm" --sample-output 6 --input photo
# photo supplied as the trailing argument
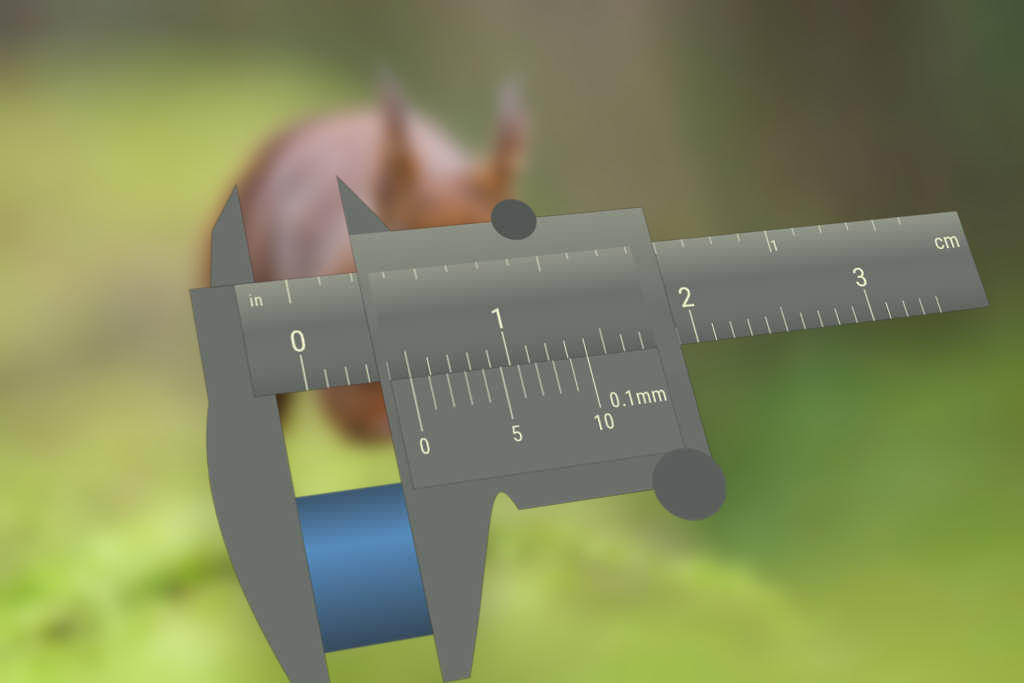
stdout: 5.0
